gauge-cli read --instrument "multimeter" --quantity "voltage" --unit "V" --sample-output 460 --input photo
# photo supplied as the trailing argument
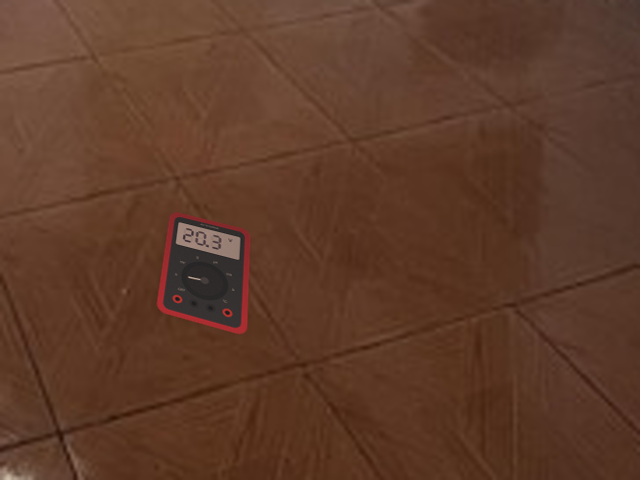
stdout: 20.3
